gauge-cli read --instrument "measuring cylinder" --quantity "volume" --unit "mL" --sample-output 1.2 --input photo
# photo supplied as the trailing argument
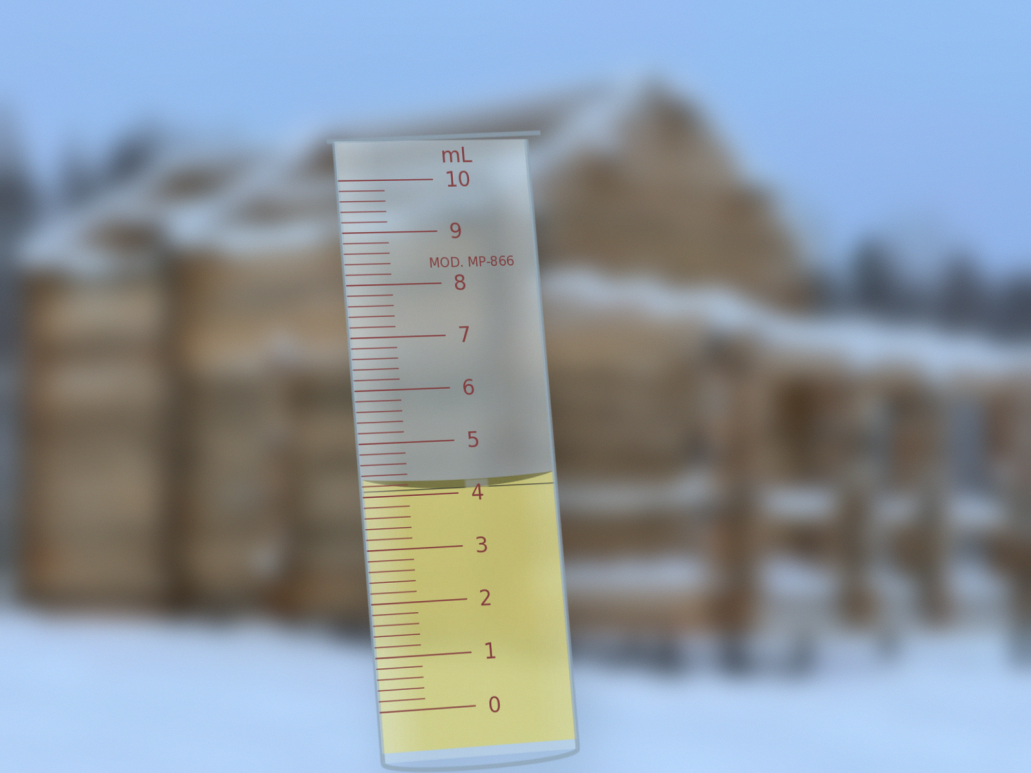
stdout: 4.1
